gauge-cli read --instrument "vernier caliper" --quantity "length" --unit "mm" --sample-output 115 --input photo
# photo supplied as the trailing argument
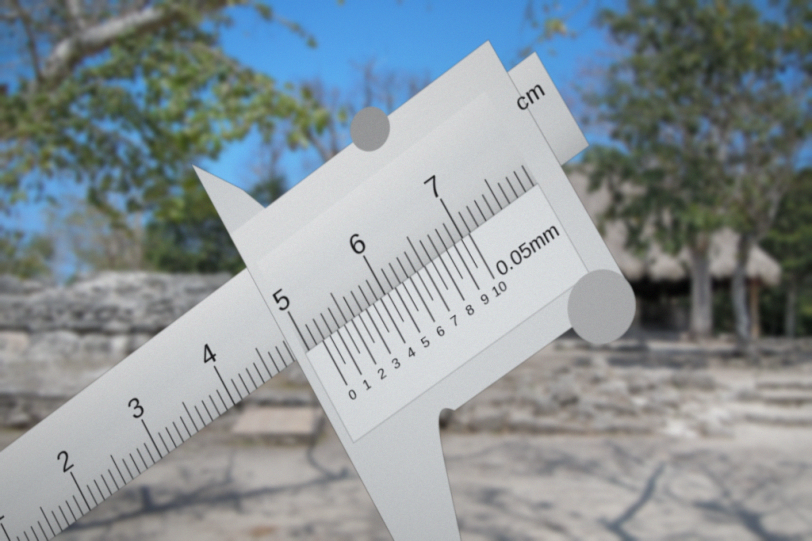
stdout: 51.8
